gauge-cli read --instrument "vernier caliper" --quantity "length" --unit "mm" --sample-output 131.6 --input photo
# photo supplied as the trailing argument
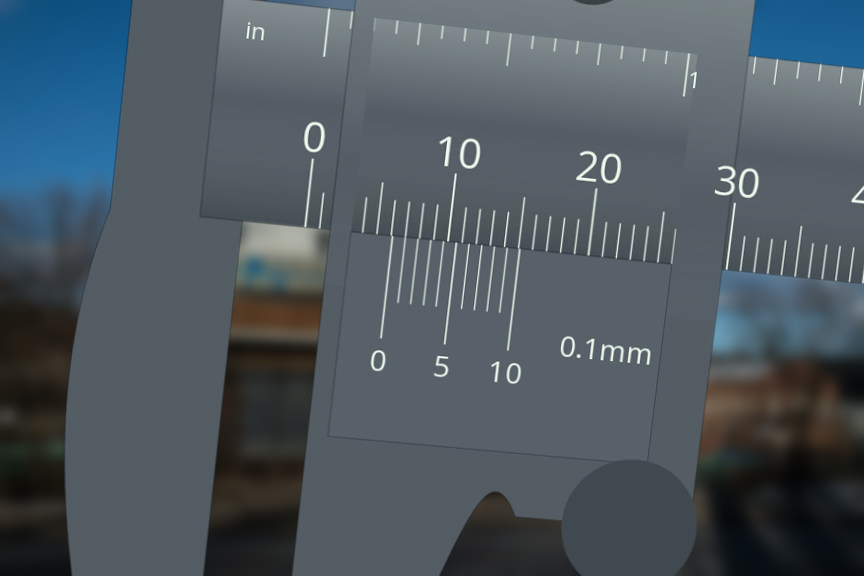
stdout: 6.1
